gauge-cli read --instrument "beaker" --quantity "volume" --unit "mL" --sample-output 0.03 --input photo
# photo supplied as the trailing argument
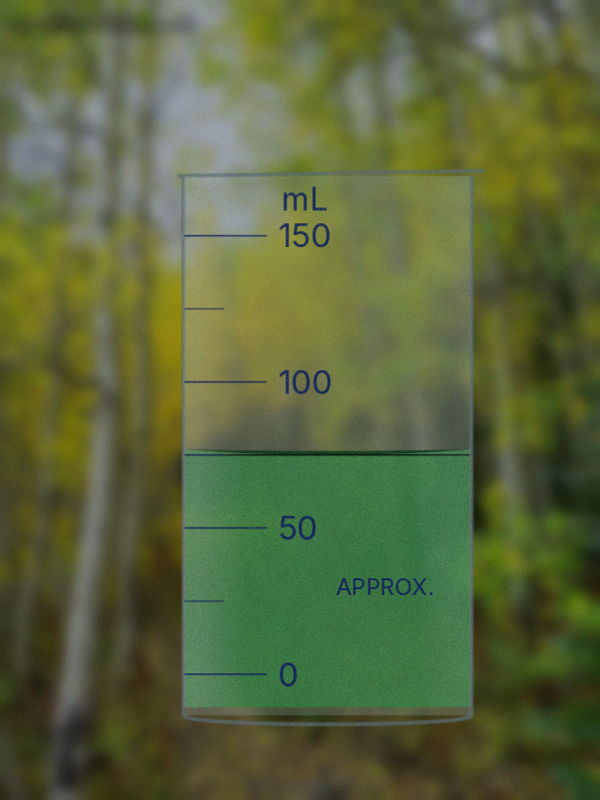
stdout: 75
